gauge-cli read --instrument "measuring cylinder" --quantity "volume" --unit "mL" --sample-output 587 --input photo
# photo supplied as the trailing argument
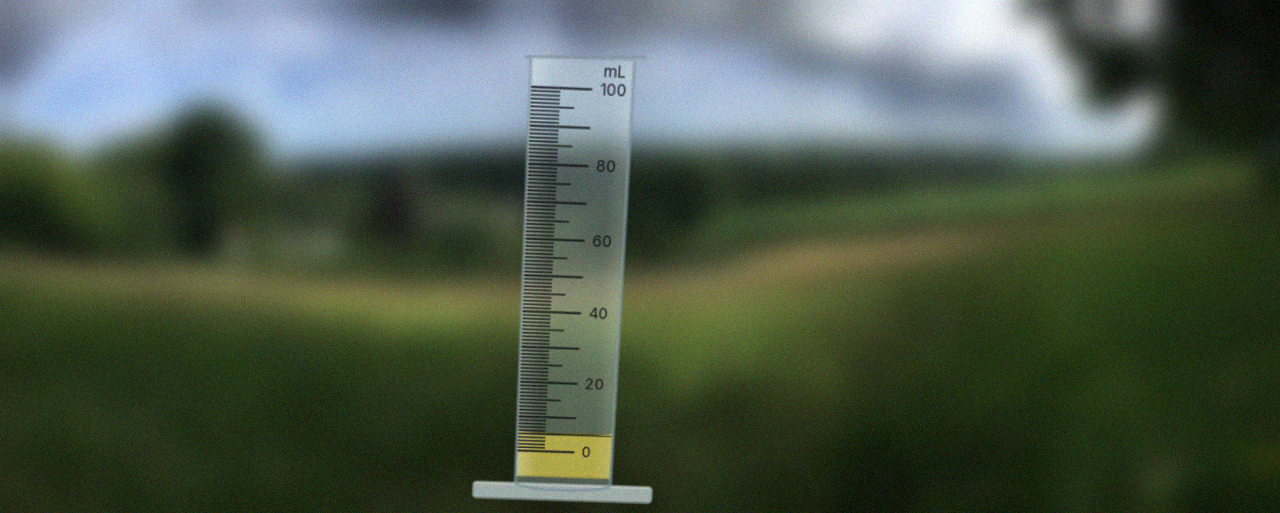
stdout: 5
